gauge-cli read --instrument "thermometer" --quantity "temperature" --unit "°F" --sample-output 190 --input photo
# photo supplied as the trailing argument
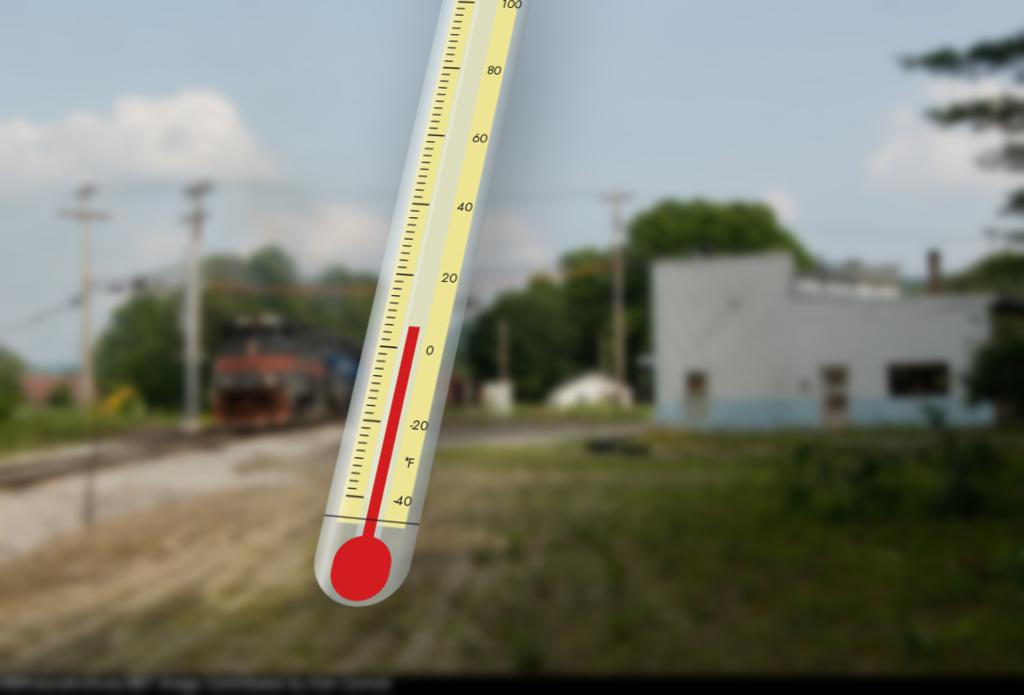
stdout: 6
